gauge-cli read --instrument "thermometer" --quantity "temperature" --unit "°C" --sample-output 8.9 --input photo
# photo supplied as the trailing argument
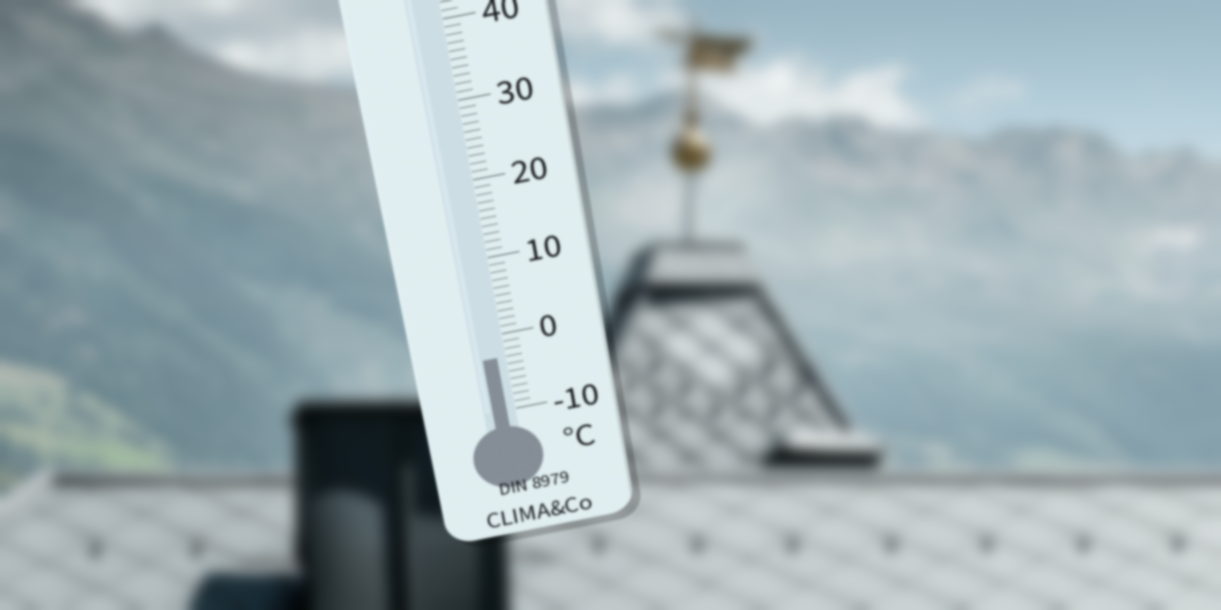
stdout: -3
